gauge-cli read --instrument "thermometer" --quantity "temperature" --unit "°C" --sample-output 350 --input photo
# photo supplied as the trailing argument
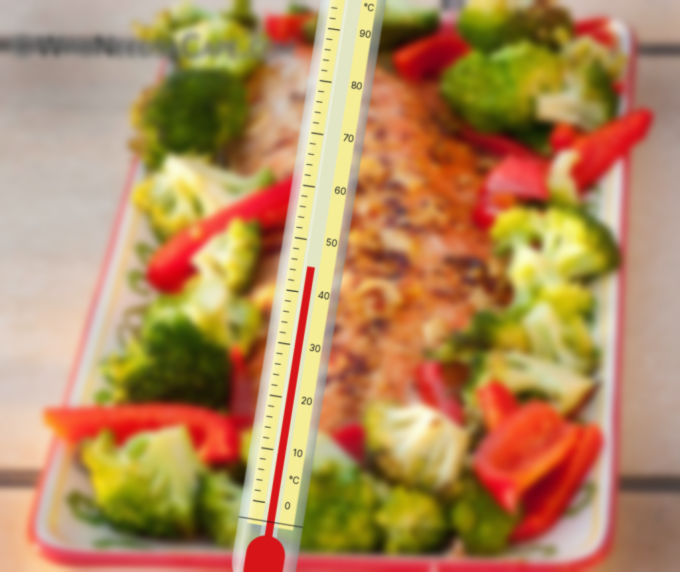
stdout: 45
